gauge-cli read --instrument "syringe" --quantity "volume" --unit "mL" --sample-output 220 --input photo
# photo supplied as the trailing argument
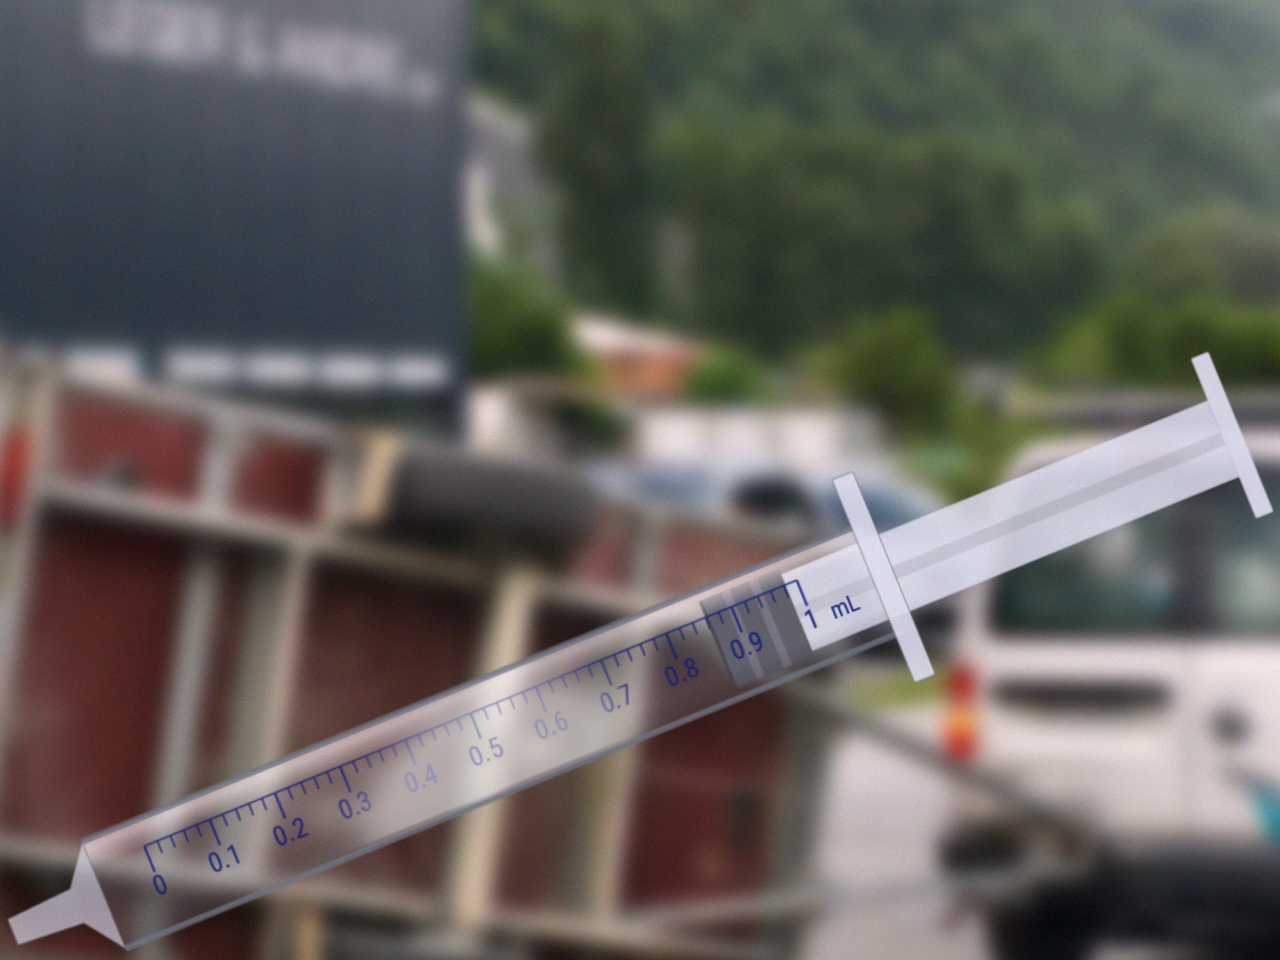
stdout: 0.86
